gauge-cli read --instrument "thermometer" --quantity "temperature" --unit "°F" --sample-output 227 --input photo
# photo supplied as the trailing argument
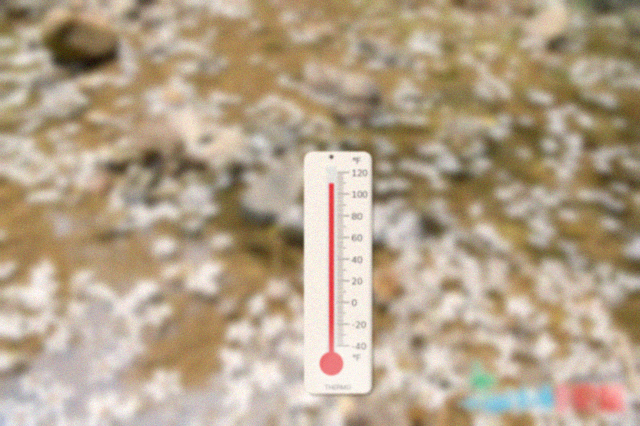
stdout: 110
